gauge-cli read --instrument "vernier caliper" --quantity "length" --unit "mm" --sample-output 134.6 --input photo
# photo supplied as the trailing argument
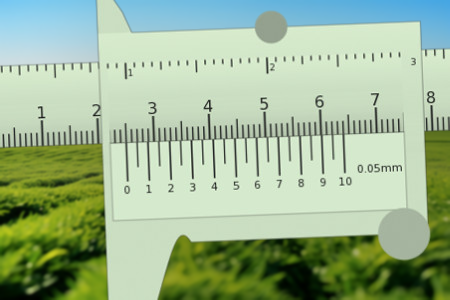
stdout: 25.0
